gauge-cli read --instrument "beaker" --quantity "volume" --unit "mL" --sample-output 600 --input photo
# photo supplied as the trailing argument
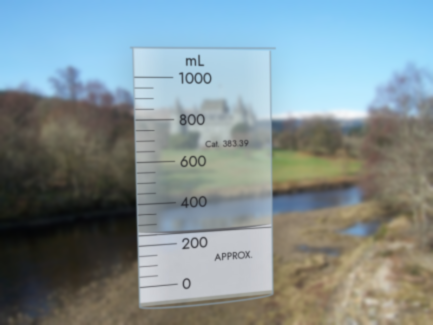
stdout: 250
